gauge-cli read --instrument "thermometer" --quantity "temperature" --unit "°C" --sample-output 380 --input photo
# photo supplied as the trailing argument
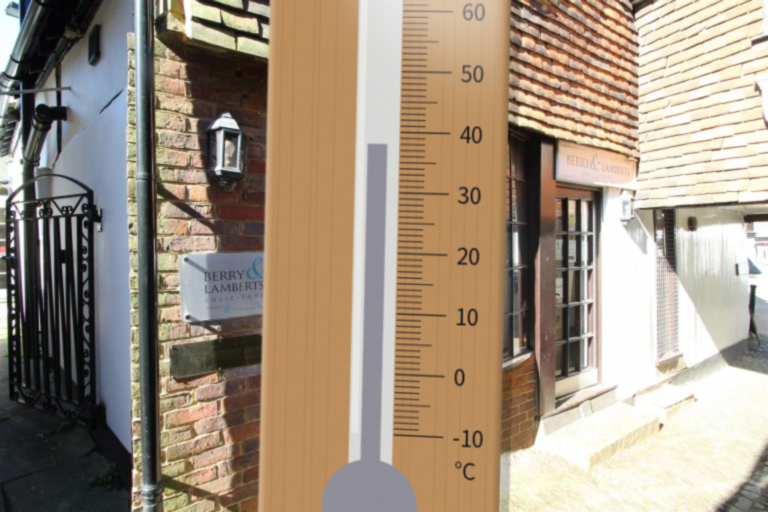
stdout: 38
